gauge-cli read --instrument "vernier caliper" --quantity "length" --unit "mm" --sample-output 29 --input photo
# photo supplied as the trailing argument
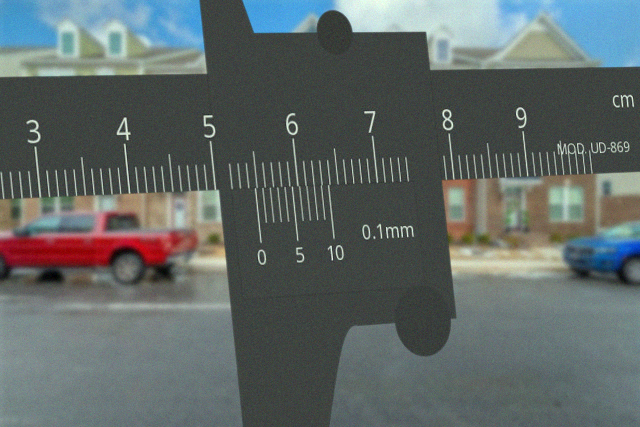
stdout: 54.8
